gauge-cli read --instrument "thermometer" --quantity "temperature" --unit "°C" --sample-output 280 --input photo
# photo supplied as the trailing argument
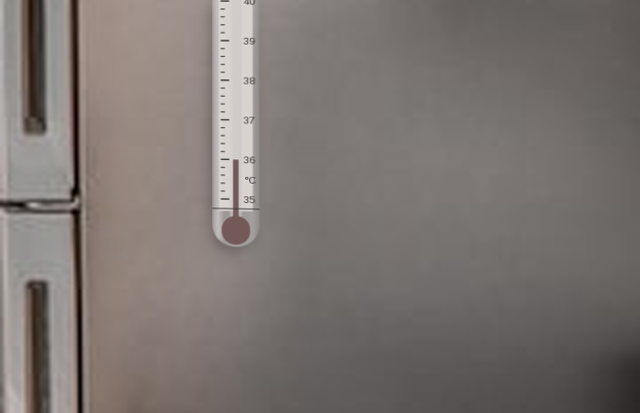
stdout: 36
